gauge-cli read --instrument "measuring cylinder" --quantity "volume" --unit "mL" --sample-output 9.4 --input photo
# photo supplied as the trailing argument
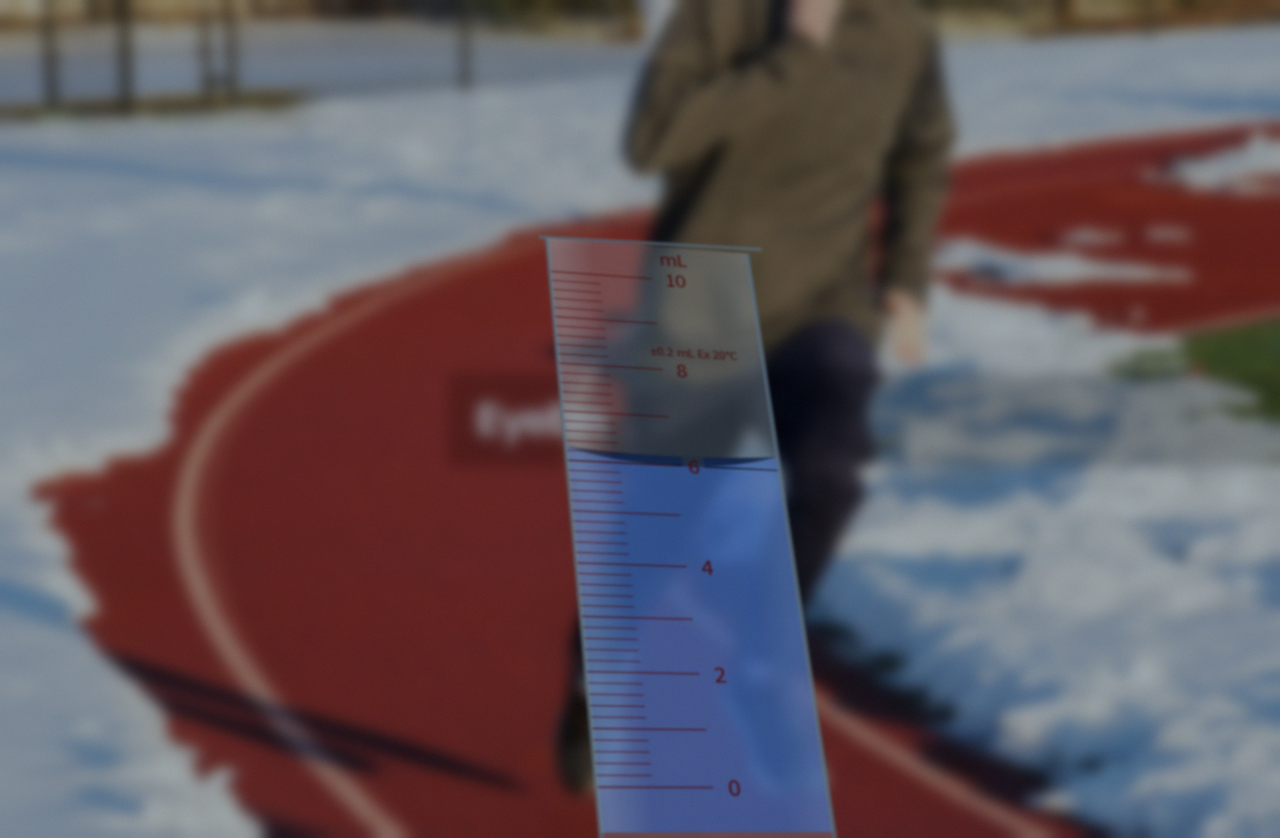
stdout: 6
